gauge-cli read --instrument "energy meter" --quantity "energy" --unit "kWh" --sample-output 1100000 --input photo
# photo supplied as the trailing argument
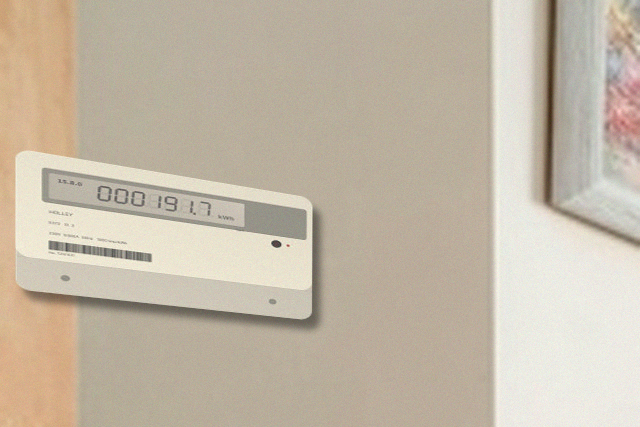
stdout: 191.7
